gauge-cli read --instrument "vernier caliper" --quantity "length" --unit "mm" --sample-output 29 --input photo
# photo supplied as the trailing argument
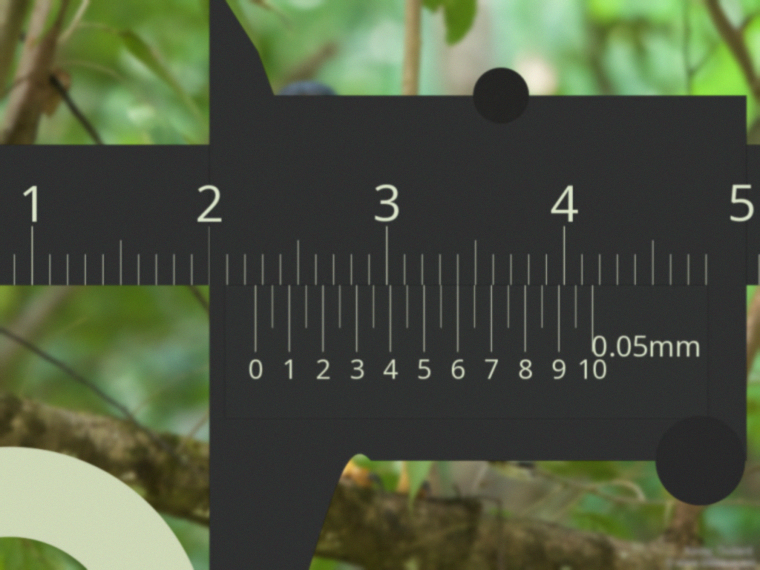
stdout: 22.6
